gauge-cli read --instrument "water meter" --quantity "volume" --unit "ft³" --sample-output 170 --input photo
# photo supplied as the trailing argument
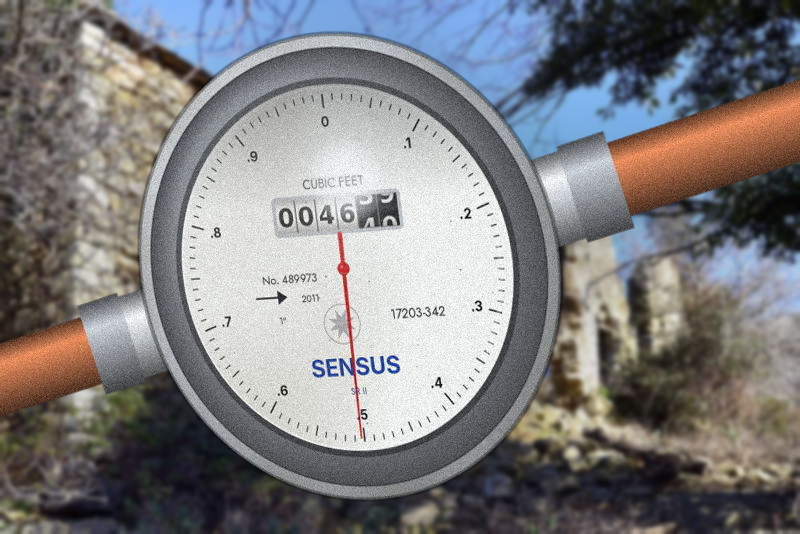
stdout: 4639.50
